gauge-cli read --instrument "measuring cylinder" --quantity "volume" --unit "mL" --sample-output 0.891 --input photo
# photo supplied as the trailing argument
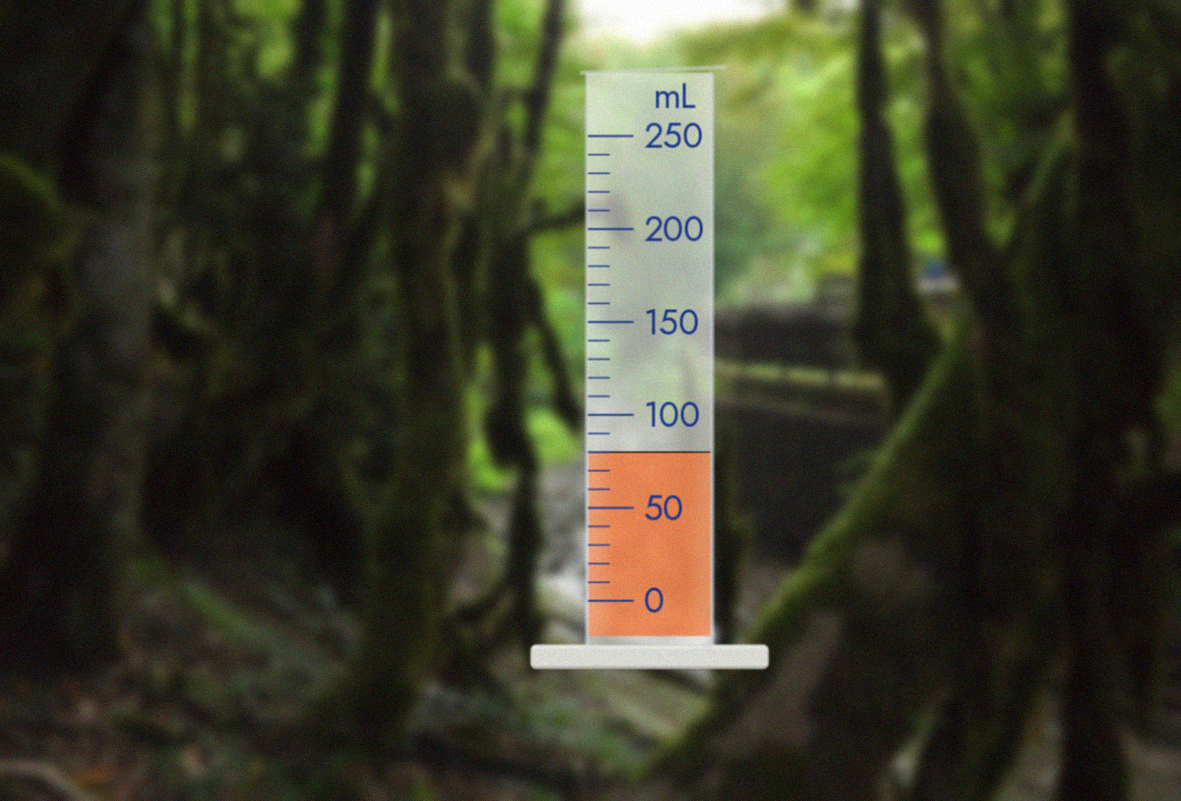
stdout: 80
